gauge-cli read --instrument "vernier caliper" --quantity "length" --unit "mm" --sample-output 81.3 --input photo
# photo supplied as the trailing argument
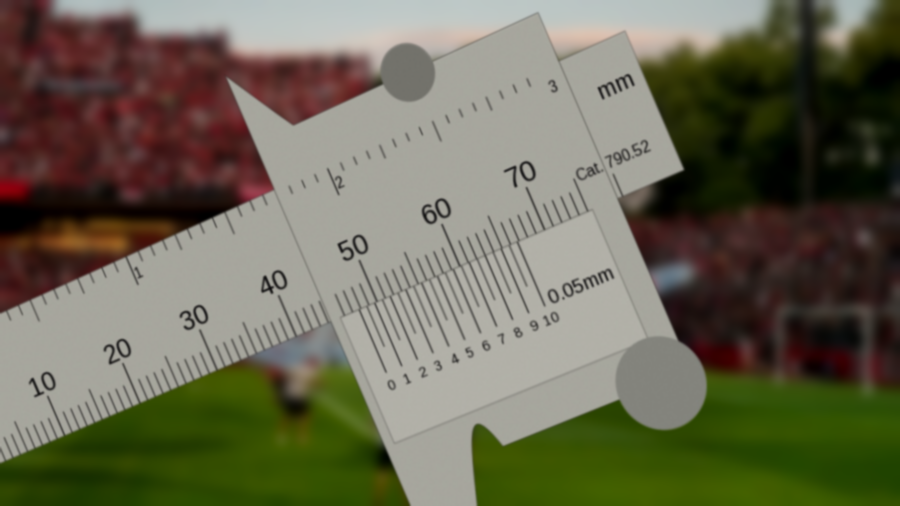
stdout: 47.8
